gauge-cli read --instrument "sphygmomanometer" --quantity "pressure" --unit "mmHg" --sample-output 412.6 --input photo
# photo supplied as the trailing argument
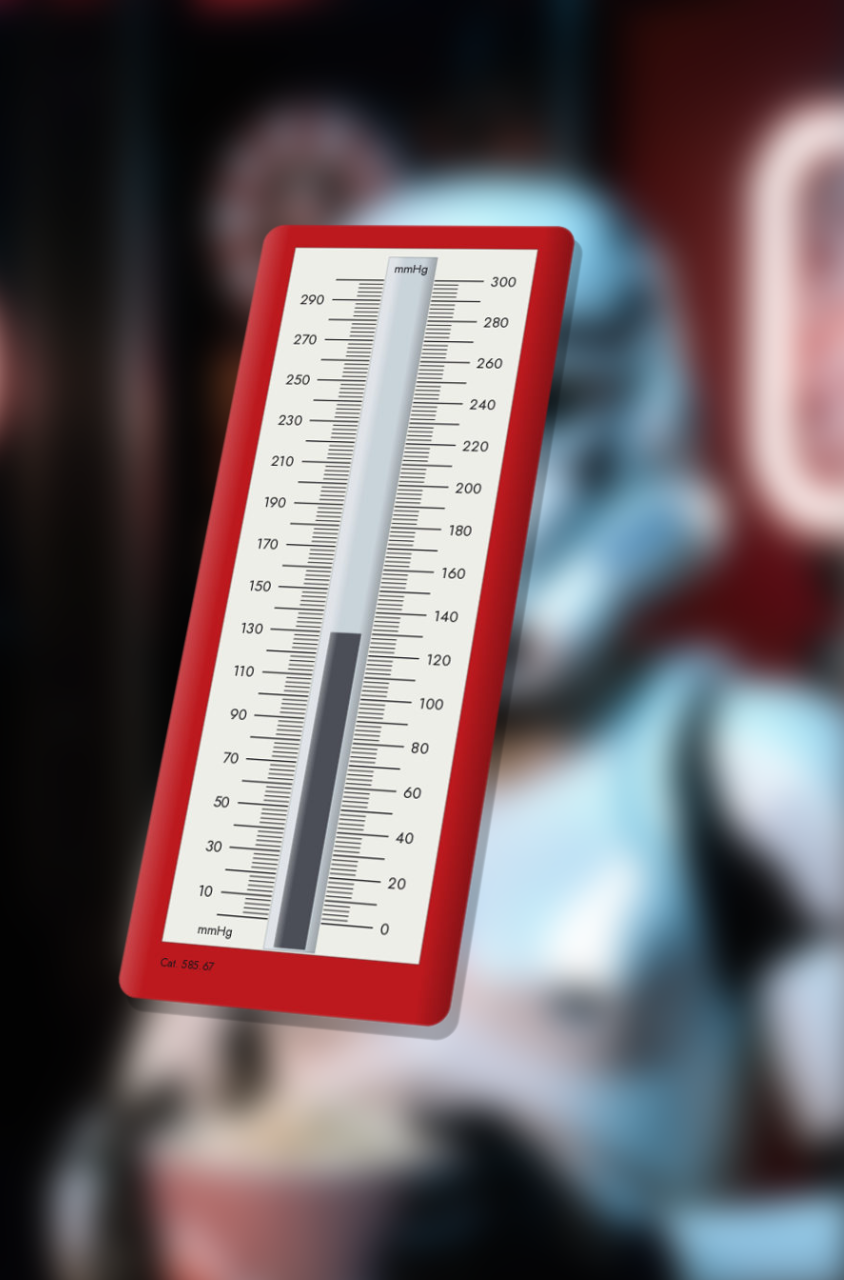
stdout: 130
